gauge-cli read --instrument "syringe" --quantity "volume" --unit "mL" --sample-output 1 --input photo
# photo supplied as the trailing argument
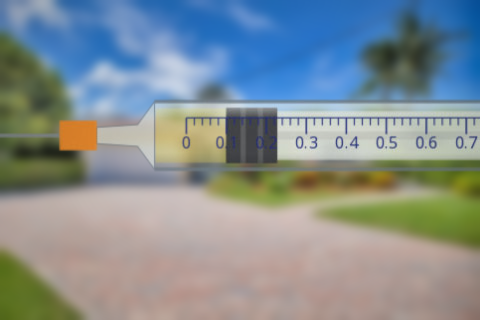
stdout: 0.1
